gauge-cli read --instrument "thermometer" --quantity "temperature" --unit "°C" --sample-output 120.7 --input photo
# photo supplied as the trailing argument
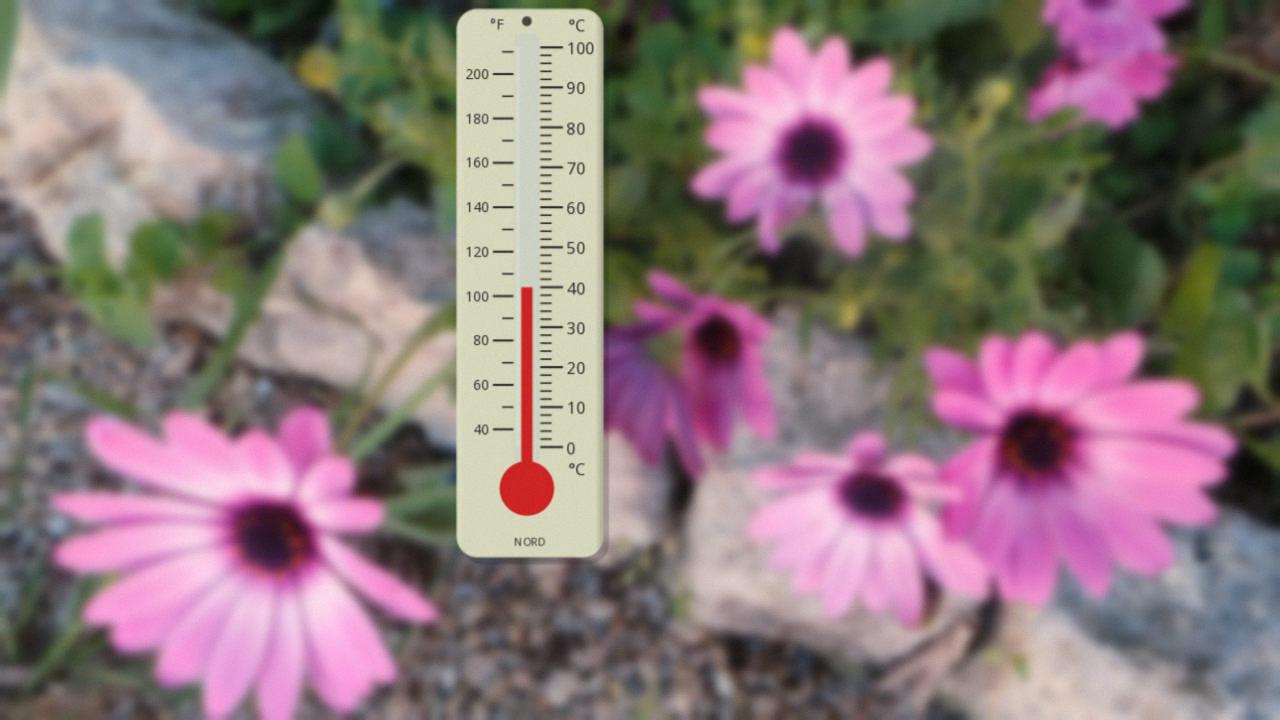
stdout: 40
